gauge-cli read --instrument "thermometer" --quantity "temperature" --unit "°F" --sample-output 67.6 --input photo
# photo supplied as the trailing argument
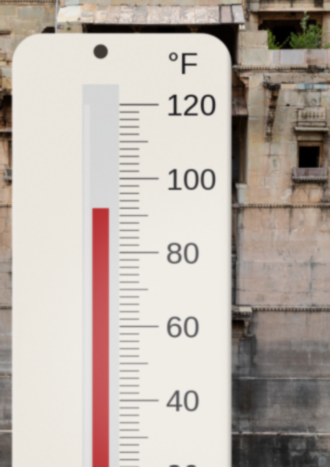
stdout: 92
